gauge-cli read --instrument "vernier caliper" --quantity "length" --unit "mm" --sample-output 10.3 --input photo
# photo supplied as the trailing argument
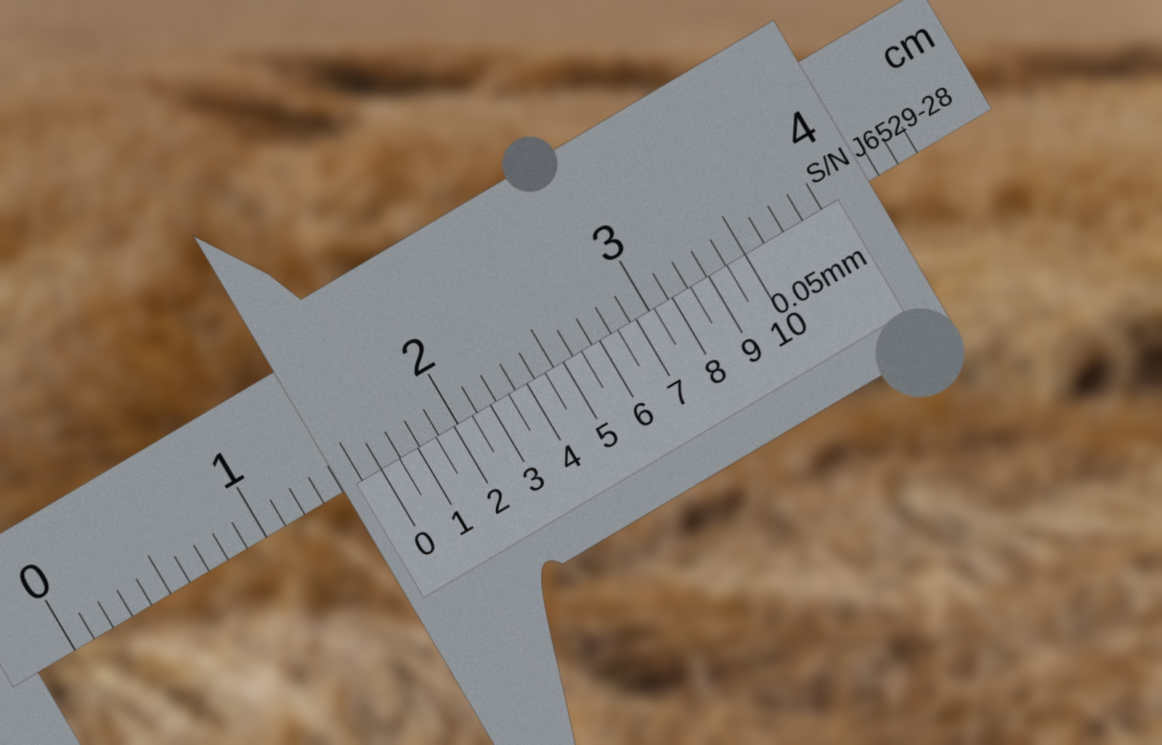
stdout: 16.0
